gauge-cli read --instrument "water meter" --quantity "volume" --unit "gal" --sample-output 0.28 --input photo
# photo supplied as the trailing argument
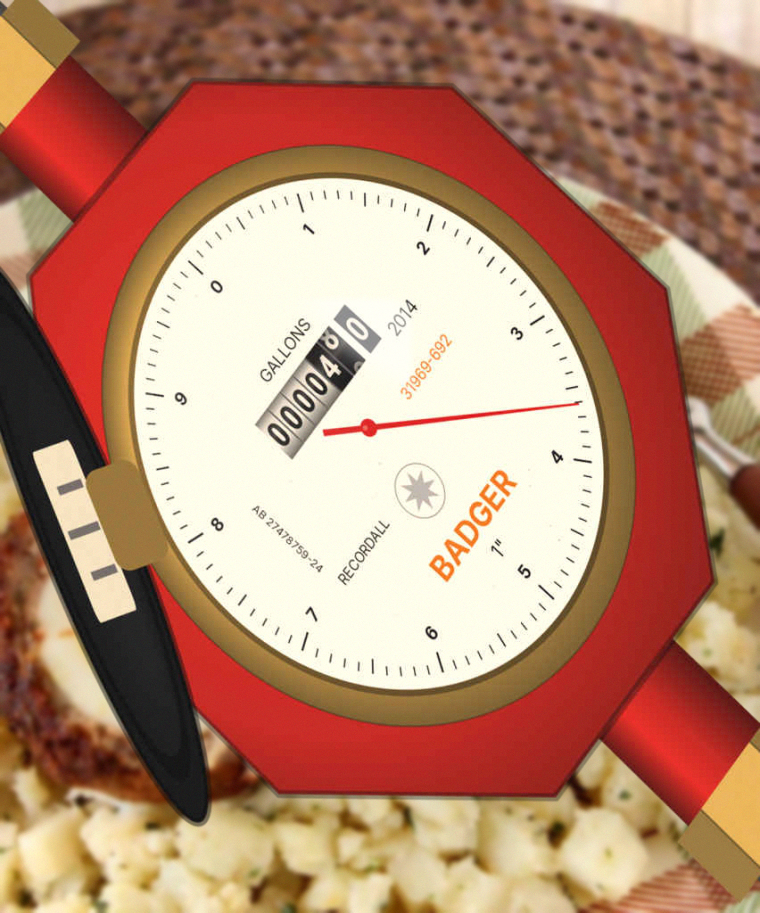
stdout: 483.6
